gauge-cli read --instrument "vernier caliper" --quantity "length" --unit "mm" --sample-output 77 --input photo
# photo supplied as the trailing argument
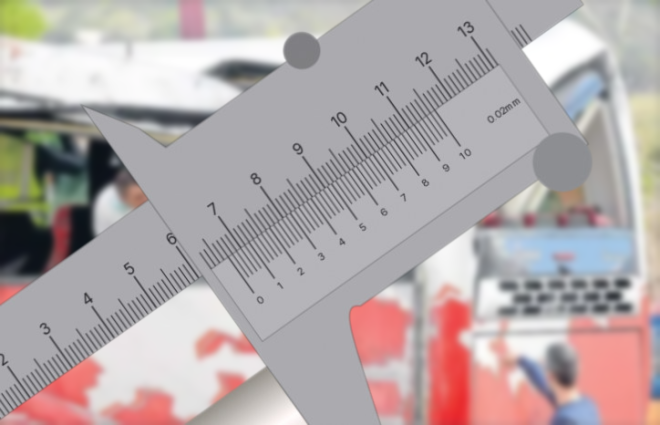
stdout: 67.0
